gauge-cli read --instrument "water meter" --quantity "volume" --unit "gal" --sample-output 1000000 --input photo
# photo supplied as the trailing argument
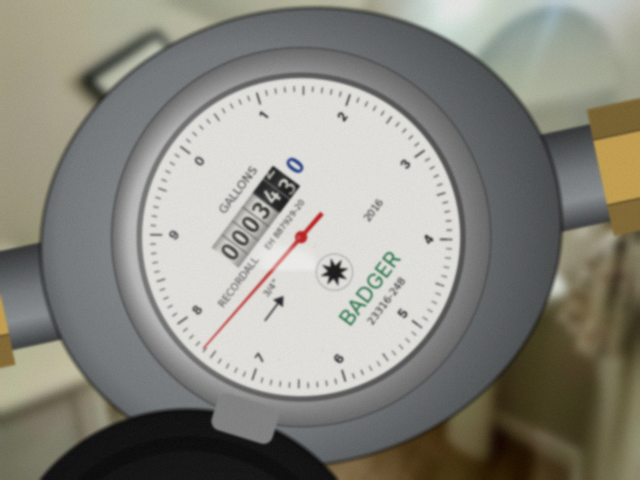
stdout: 3427.6
